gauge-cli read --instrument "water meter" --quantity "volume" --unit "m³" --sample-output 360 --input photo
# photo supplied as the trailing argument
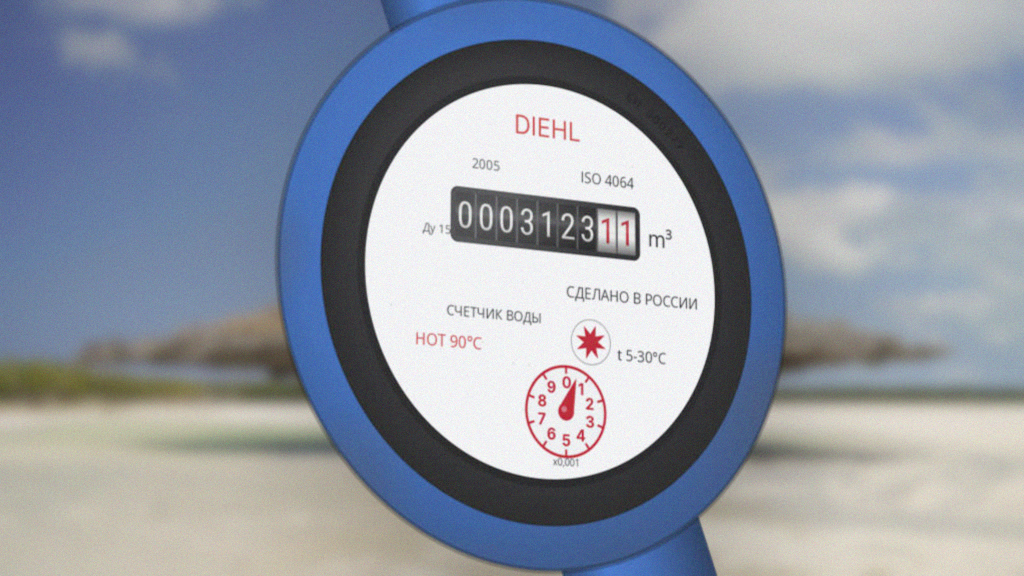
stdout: 3123.110
